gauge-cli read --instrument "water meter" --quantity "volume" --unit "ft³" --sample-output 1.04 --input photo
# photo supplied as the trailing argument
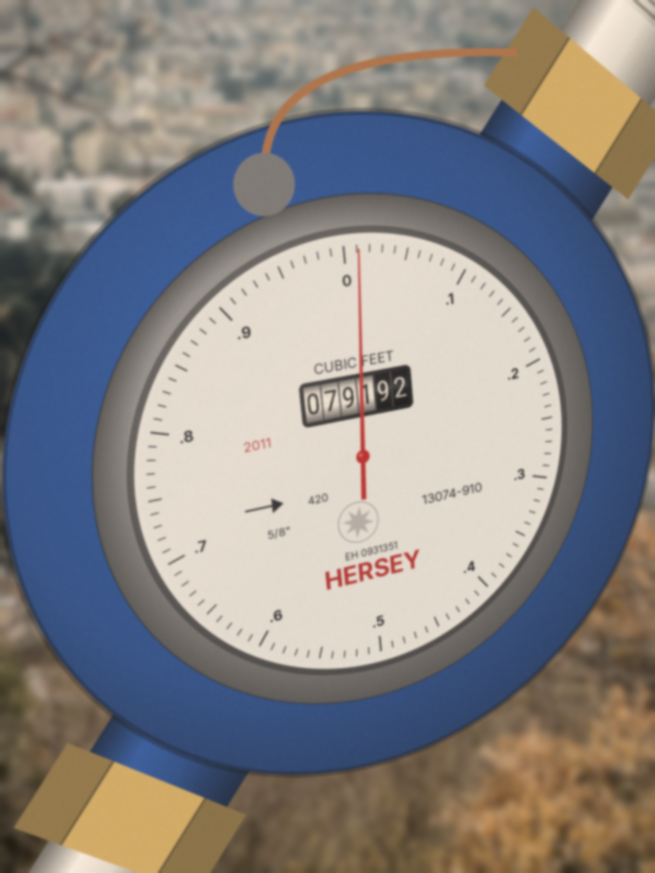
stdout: 79192.01
